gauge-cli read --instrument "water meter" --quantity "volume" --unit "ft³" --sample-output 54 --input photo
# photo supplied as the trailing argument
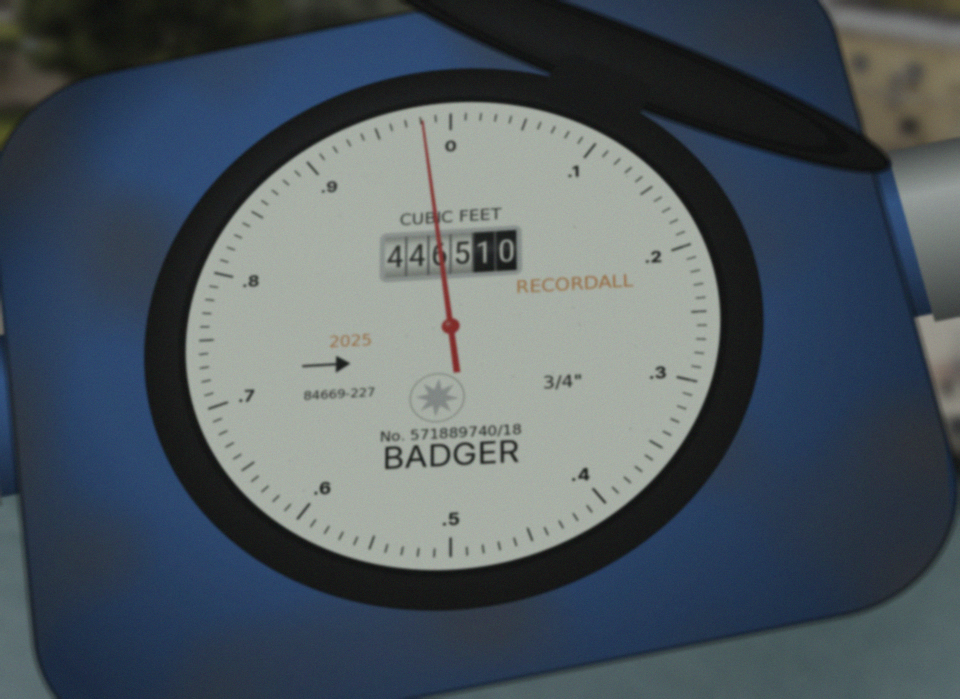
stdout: 446509.98
